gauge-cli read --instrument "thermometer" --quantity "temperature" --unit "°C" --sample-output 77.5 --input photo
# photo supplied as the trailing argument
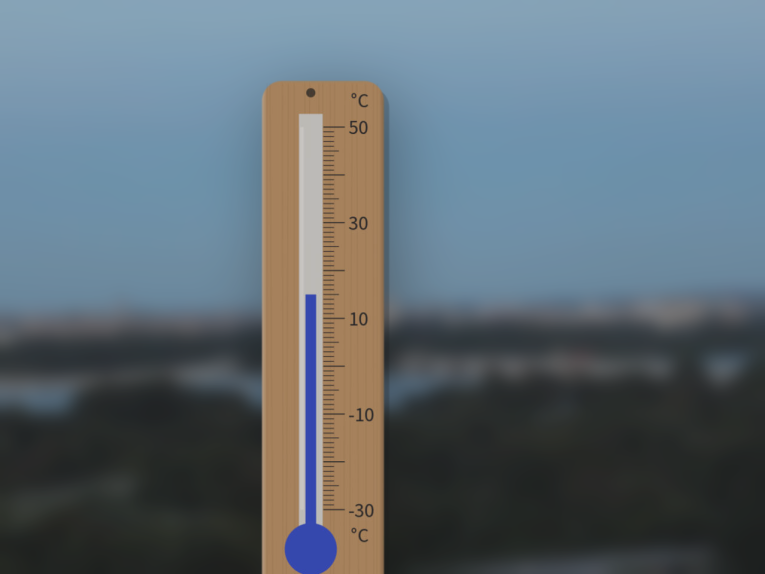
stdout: 15
